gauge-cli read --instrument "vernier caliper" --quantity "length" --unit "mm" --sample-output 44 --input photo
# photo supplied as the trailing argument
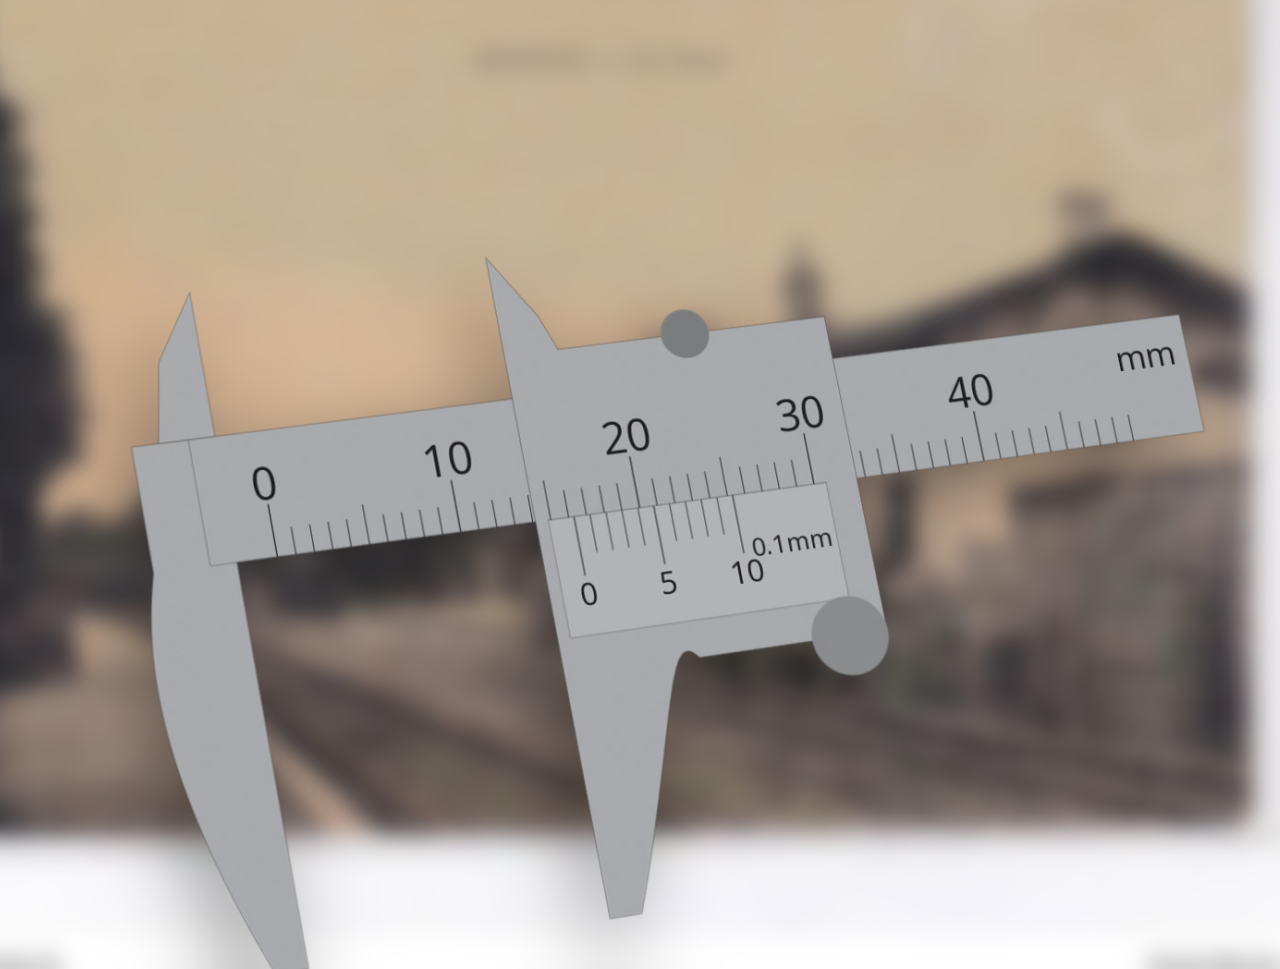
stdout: 16.3
